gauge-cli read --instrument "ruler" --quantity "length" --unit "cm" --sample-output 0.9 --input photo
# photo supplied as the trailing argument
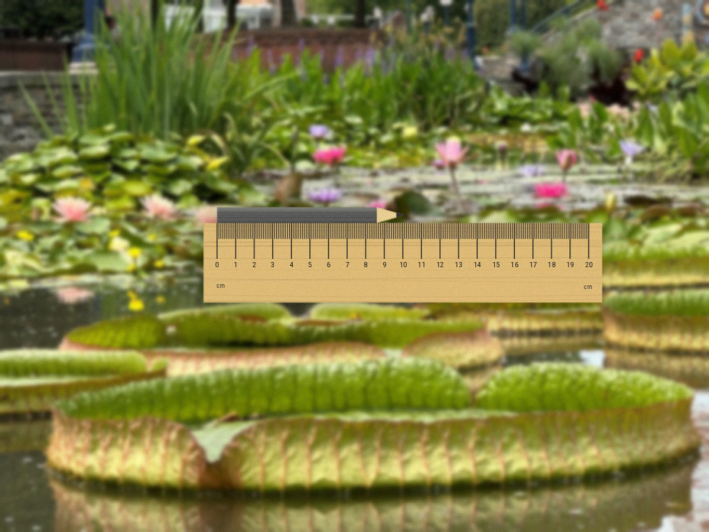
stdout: 10
